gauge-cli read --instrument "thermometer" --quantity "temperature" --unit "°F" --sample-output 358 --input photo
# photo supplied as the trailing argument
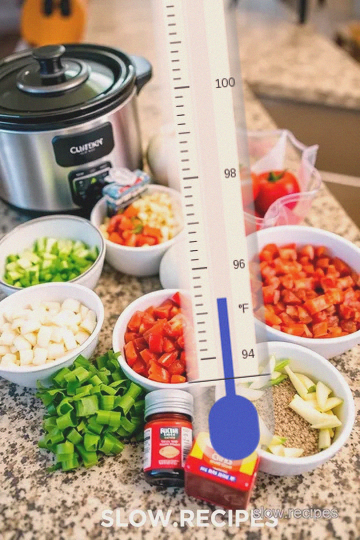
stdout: 95.3
